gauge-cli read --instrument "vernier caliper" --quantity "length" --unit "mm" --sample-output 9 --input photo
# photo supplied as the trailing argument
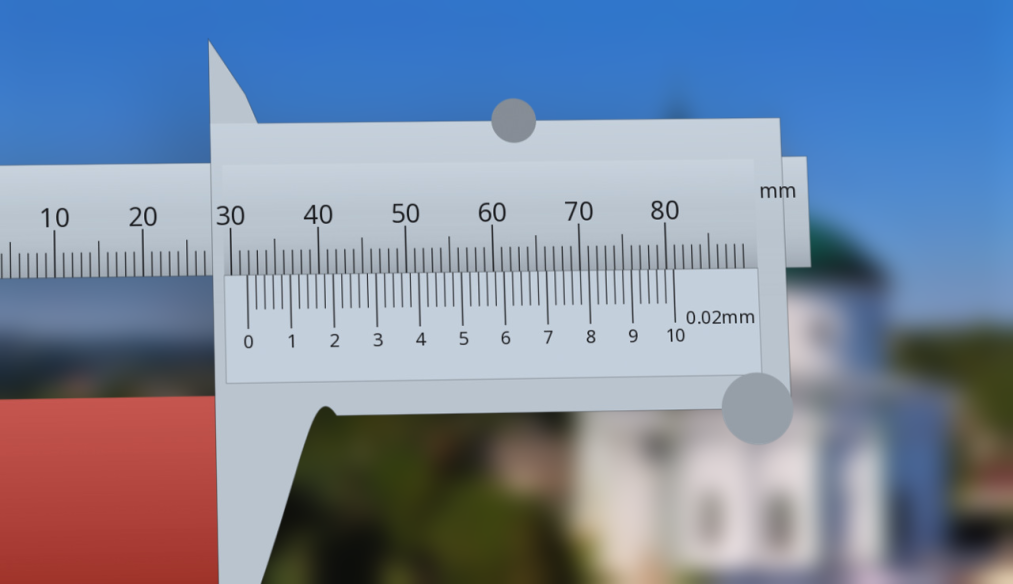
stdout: 31.8
